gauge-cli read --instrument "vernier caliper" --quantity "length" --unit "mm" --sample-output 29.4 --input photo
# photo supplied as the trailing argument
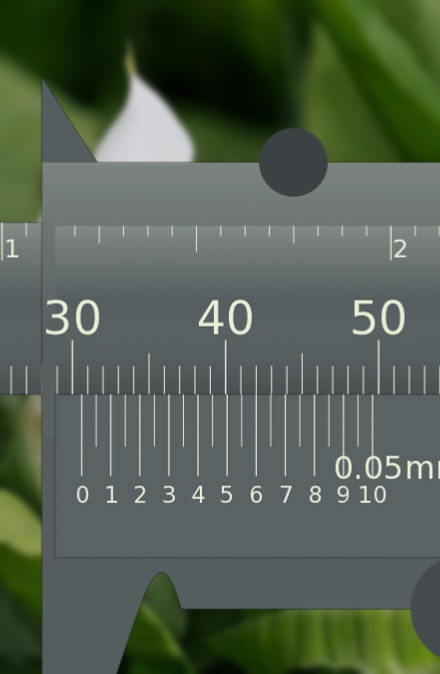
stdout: 30.6
